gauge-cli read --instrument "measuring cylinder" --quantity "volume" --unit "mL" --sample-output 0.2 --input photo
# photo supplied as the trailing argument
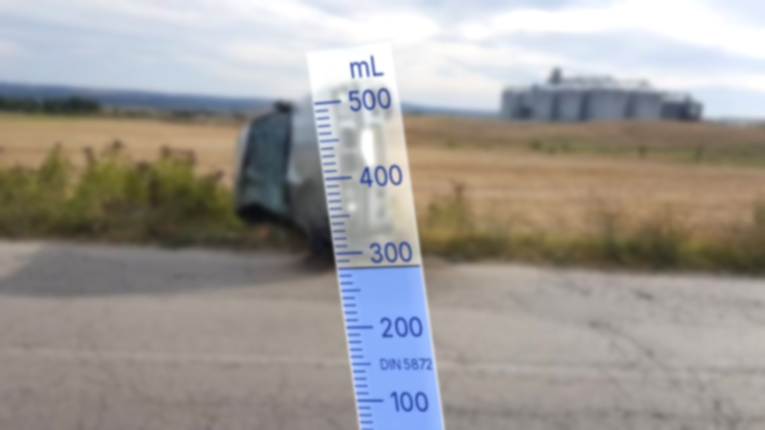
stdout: 280
